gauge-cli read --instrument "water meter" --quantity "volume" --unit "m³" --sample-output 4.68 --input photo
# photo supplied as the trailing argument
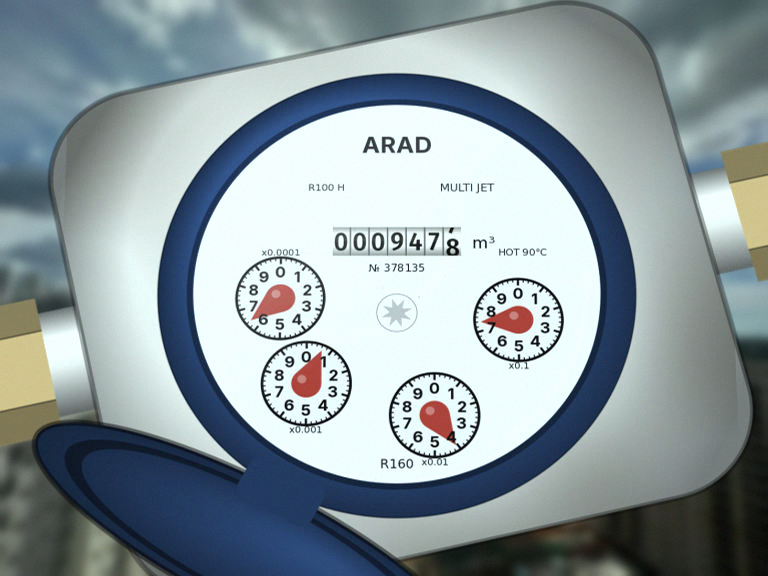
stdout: 9477.7406
